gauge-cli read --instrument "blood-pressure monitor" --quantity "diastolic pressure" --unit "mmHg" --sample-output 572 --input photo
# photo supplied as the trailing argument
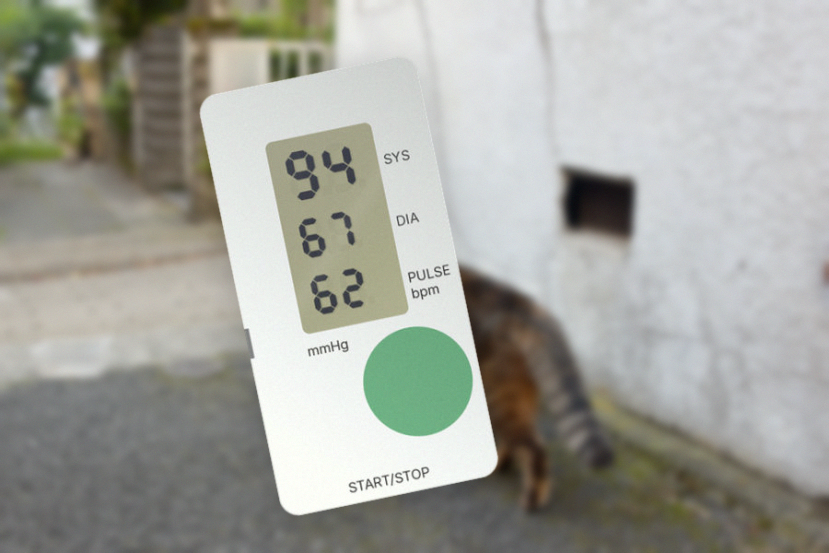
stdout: 67
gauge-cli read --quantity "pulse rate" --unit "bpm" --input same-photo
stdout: 62
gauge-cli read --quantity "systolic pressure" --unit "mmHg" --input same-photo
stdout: 94
